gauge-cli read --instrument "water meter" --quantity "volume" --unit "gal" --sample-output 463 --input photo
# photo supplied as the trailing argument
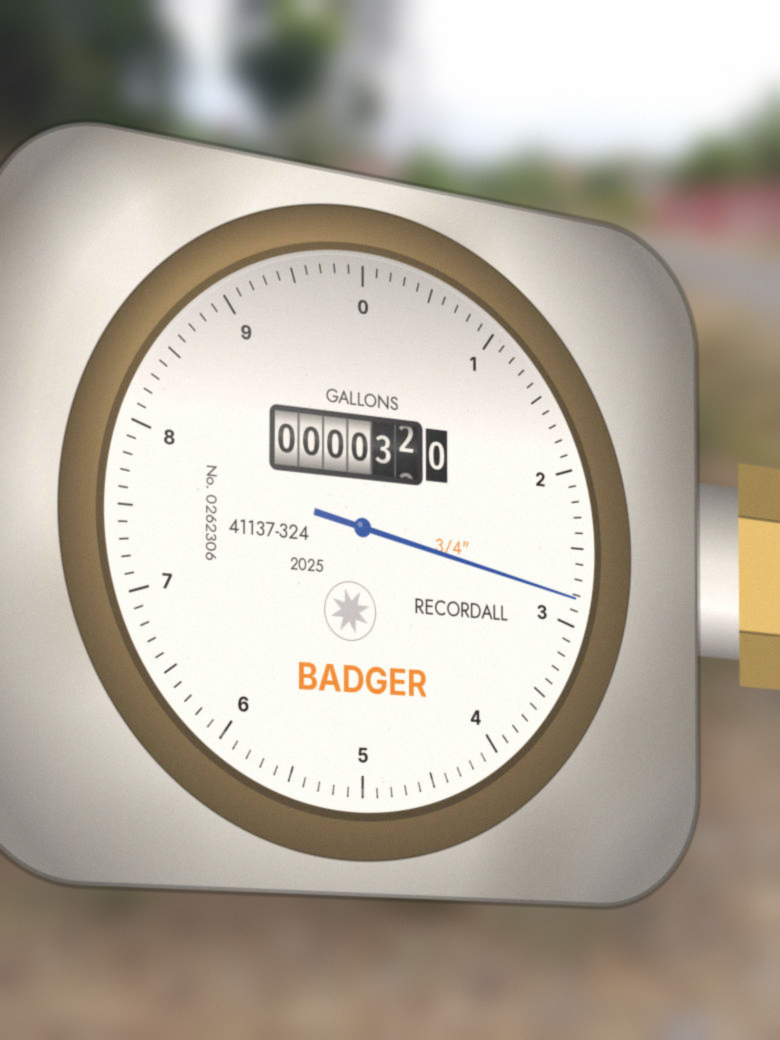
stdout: 322.8
